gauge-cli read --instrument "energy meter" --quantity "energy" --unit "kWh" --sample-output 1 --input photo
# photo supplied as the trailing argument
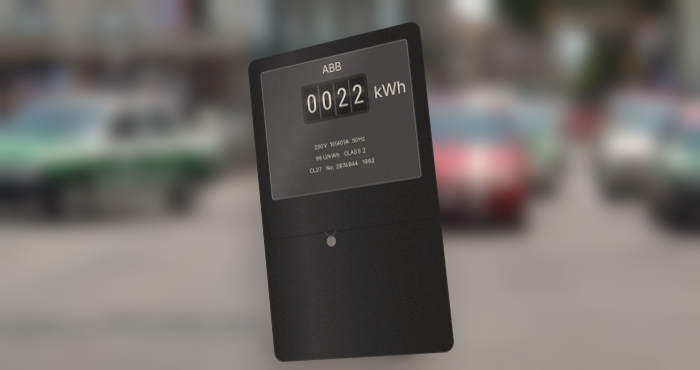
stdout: 22
